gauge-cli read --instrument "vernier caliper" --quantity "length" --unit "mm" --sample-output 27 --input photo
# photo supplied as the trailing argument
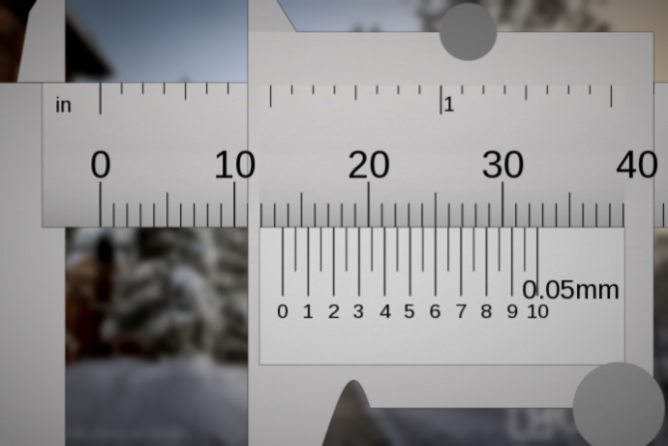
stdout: 13.6
